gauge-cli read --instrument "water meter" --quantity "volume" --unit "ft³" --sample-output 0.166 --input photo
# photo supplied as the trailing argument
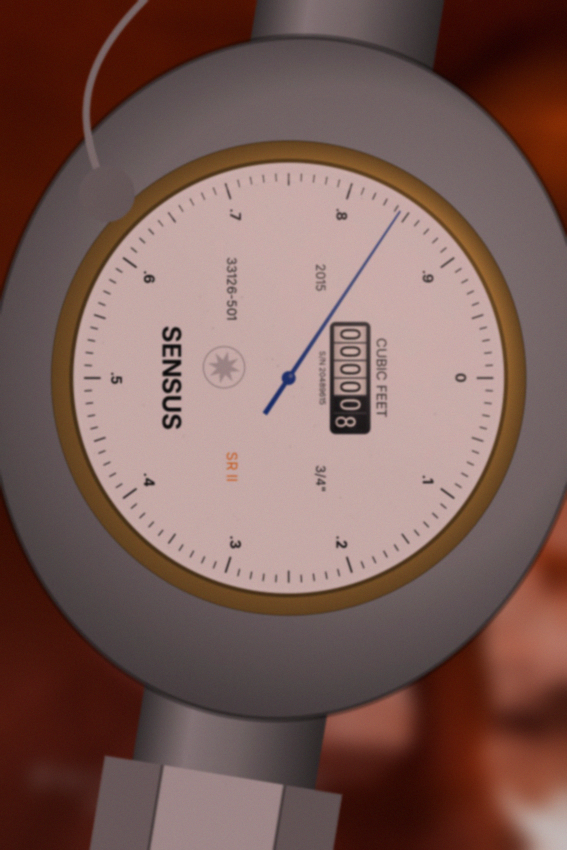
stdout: 7.84
